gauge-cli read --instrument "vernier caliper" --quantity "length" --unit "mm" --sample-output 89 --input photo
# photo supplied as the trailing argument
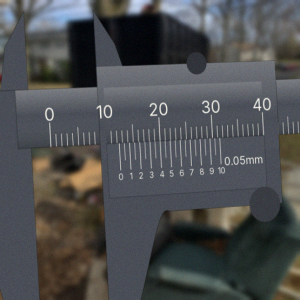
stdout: 12.4
